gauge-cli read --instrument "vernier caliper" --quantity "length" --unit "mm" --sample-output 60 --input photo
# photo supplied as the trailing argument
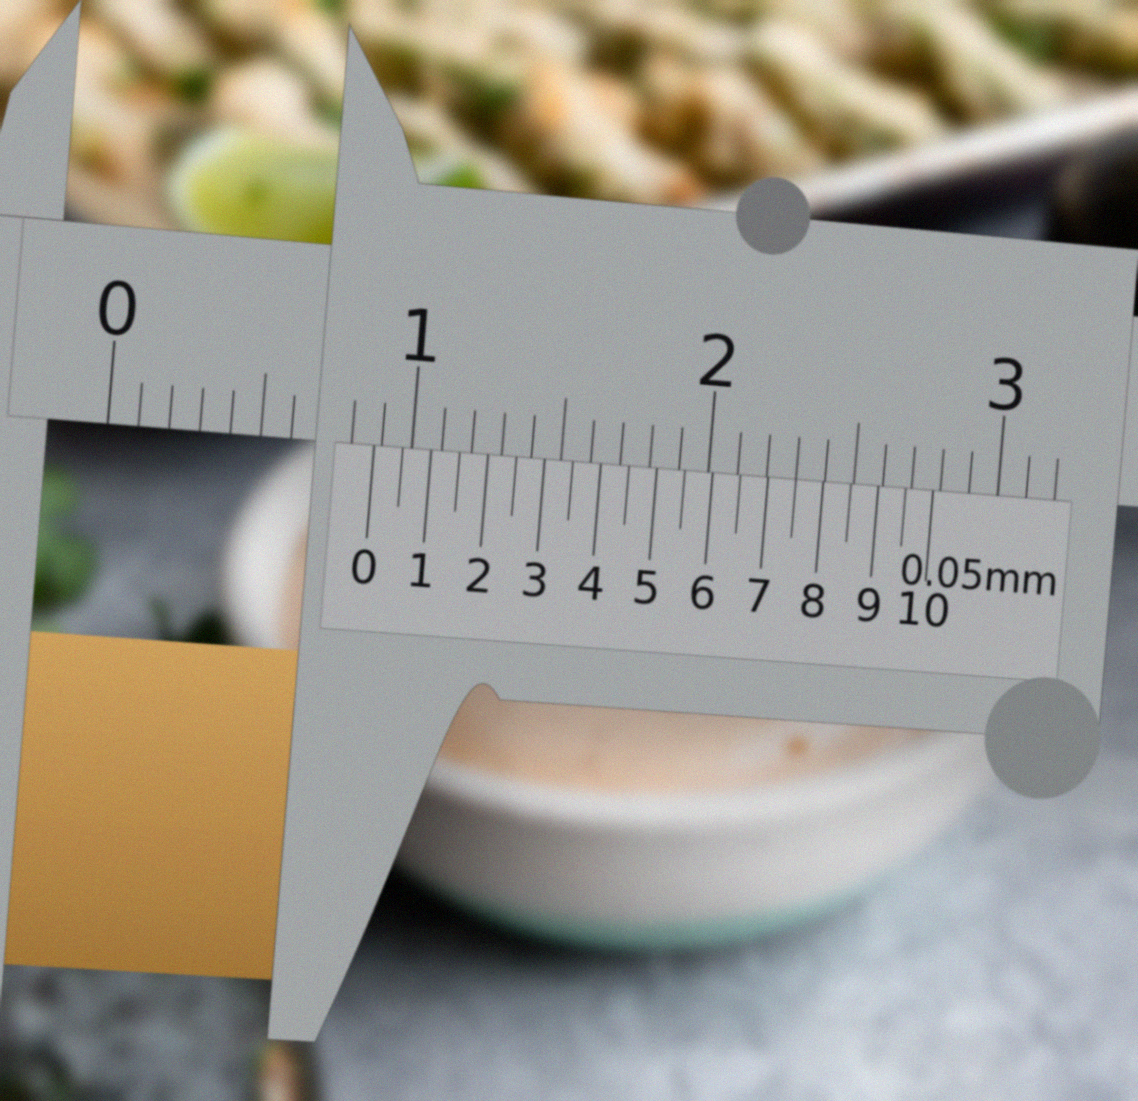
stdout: 8.75
